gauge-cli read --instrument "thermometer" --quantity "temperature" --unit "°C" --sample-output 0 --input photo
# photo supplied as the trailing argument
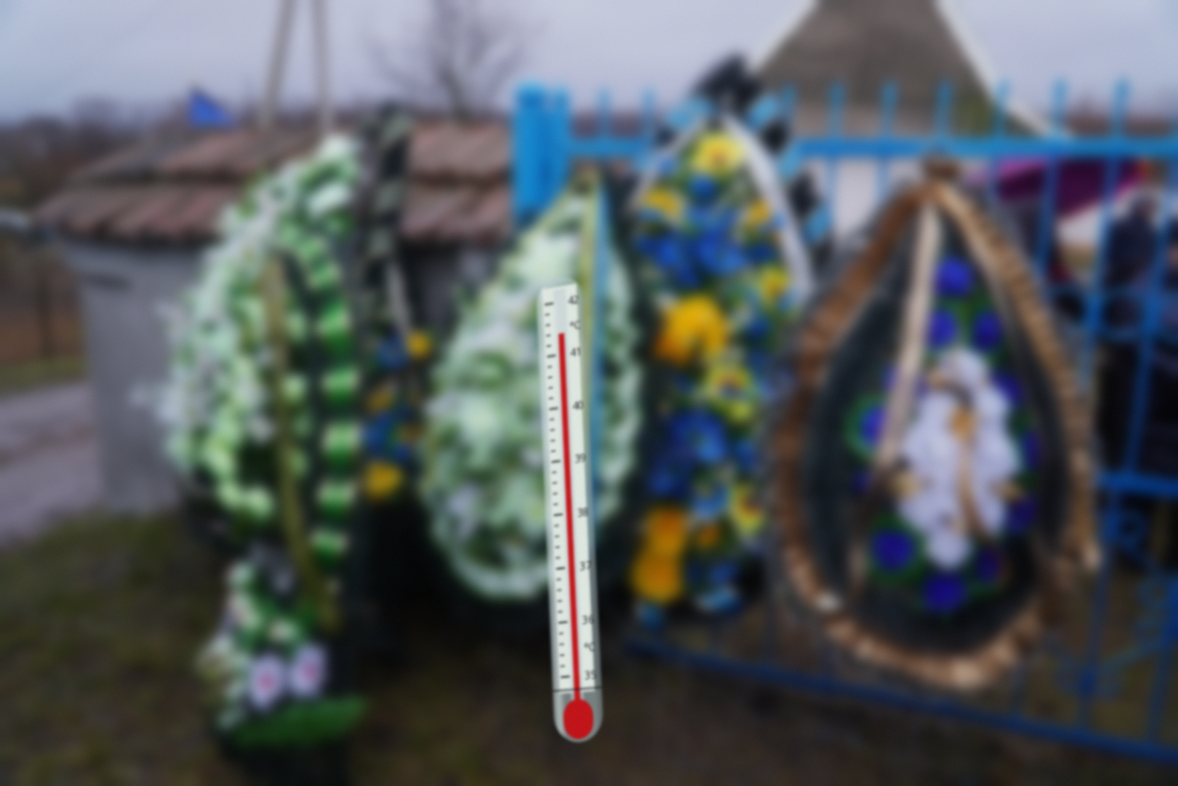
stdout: 41.4
